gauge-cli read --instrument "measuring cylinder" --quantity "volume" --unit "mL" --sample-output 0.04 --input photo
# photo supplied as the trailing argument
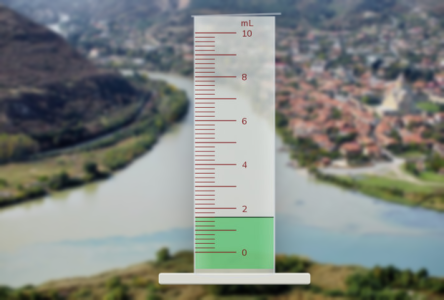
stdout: 1.6
